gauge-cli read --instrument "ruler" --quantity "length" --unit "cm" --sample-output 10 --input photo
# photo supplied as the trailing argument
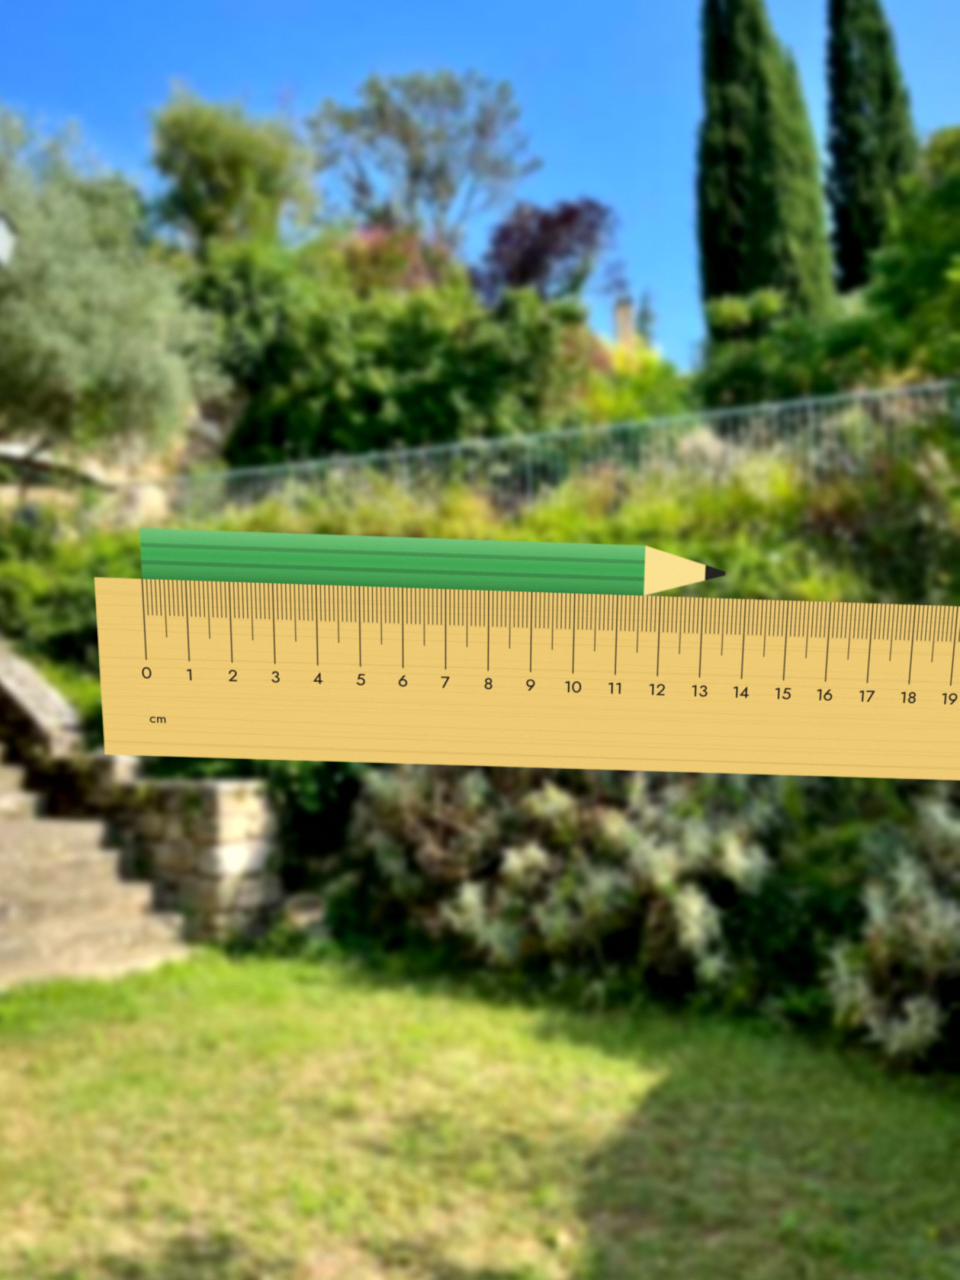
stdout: 13.5
